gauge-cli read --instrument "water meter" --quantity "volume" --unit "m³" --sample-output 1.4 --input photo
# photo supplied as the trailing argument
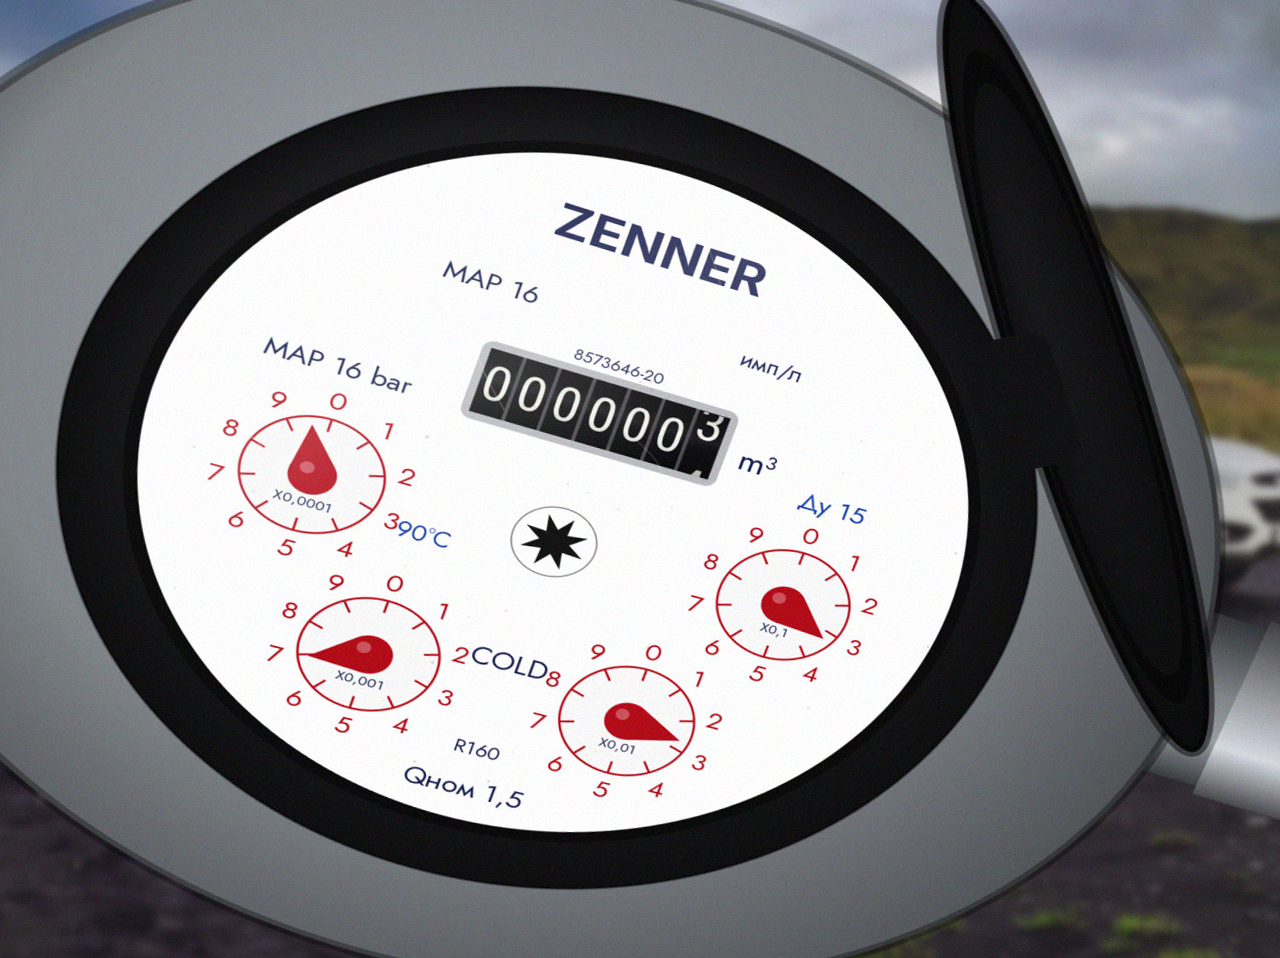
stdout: 3.3269
